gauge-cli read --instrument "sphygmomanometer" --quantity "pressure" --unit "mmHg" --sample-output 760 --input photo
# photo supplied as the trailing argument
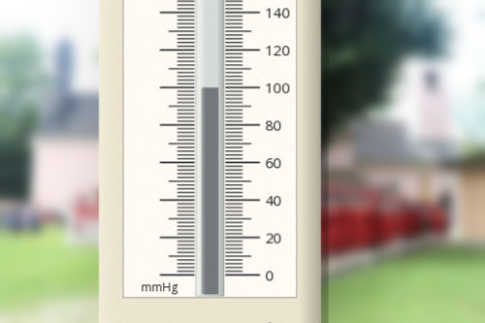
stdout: 100
